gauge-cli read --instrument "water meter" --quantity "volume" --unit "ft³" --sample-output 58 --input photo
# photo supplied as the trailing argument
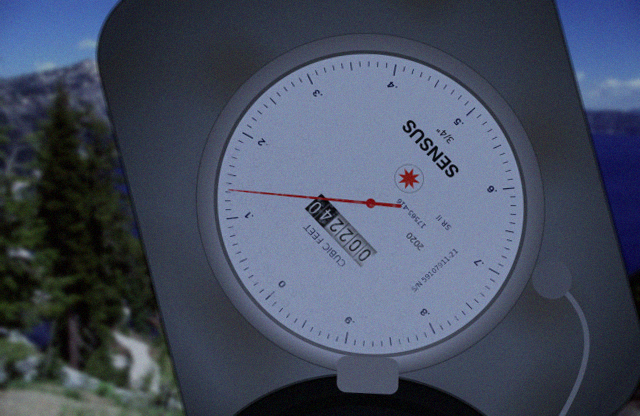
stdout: 2240.13
